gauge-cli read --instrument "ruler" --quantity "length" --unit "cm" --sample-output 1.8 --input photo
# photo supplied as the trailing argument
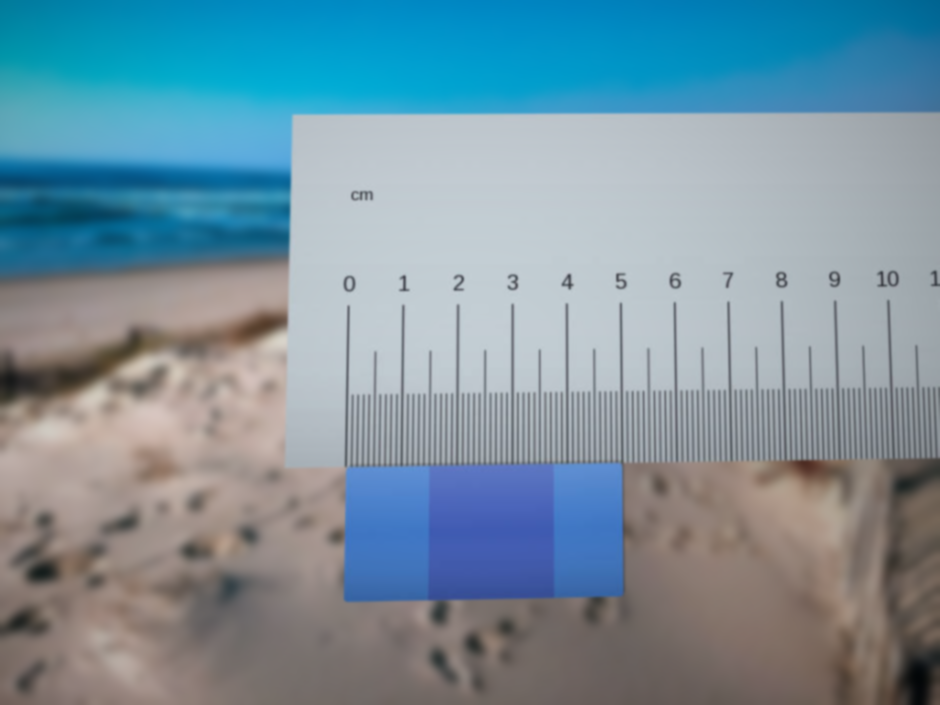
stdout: 5
